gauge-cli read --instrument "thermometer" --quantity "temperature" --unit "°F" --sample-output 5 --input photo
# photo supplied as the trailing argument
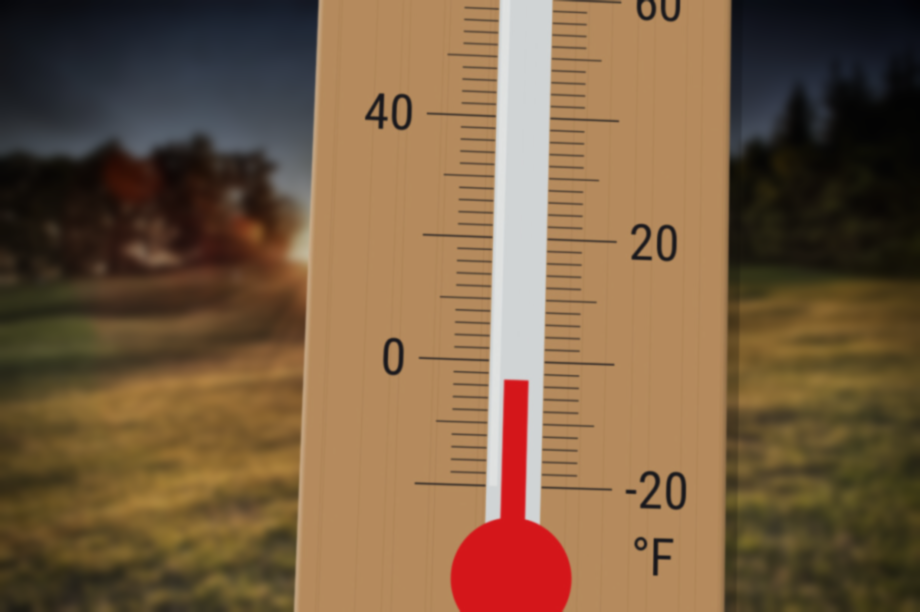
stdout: -3
